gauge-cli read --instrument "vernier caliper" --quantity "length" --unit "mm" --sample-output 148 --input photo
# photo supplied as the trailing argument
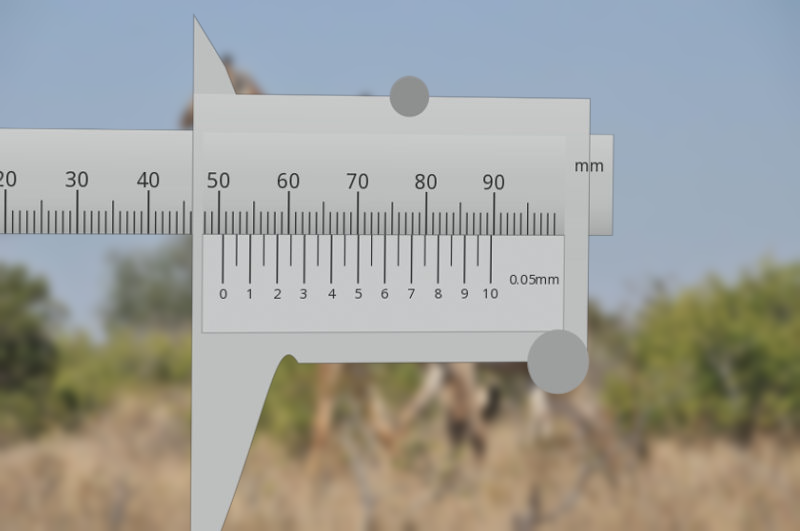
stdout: 50.6
